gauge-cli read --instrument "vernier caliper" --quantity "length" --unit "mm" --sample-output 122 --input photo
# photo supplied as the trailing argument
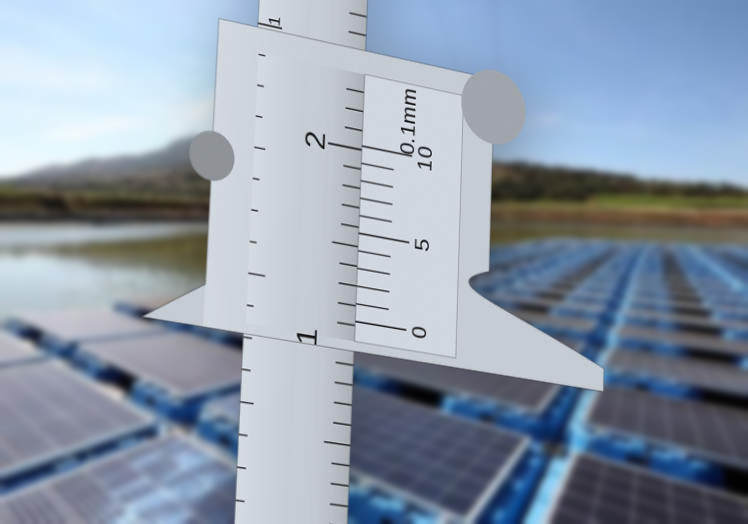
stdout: 11.2
